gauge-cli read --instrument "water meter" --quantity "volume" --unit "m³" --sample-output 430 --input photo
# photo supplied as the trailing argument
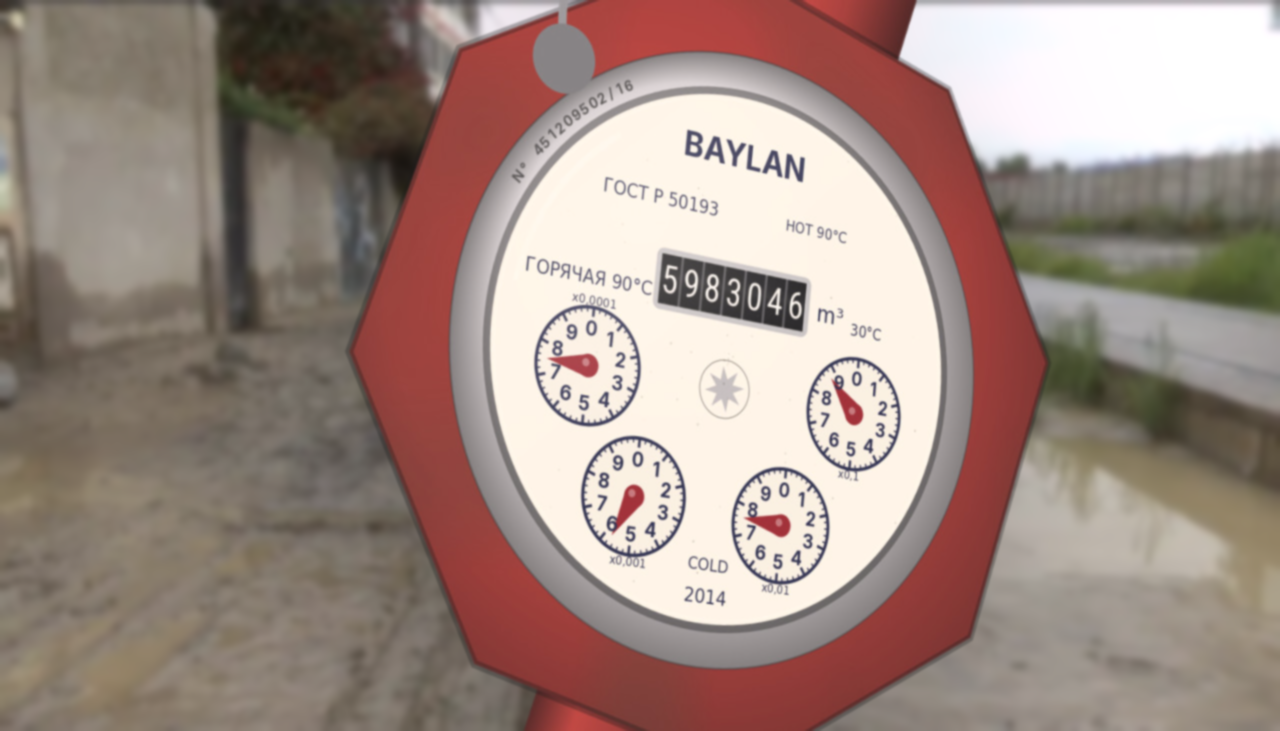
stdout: 5983046.8757
